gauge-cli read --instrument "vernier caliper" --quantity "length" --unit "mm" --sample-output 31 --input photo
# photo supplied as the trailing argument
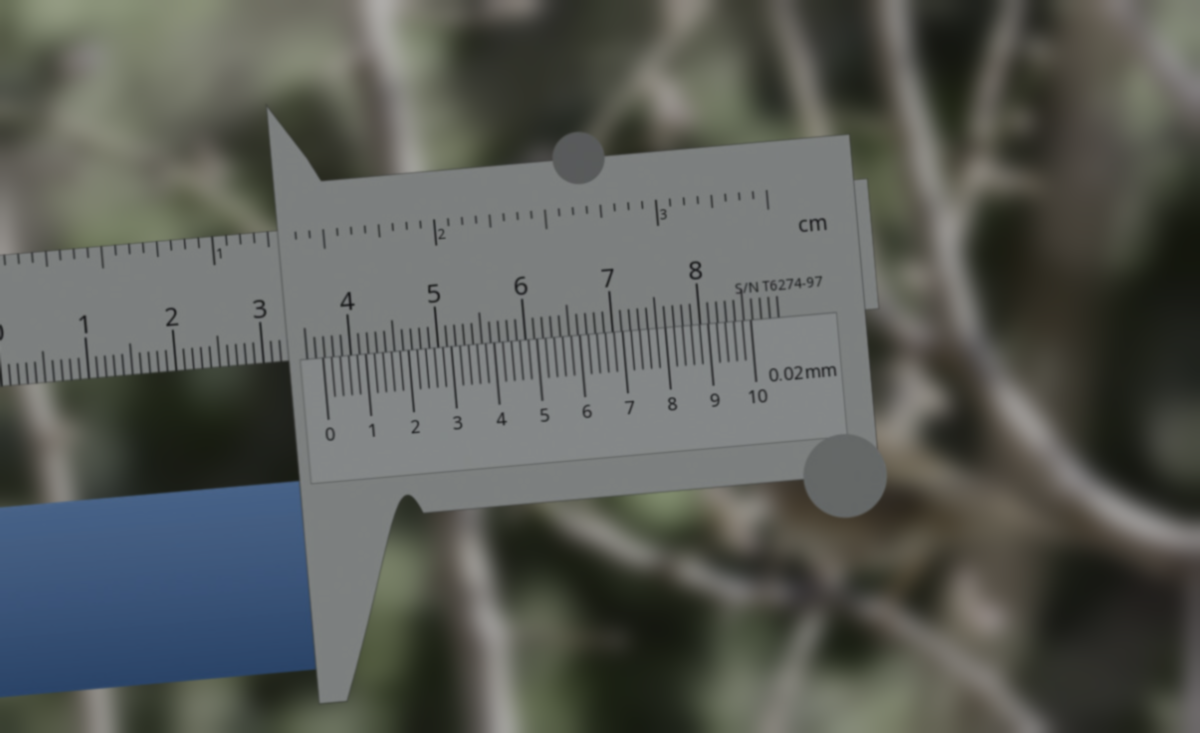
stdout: 36.8
